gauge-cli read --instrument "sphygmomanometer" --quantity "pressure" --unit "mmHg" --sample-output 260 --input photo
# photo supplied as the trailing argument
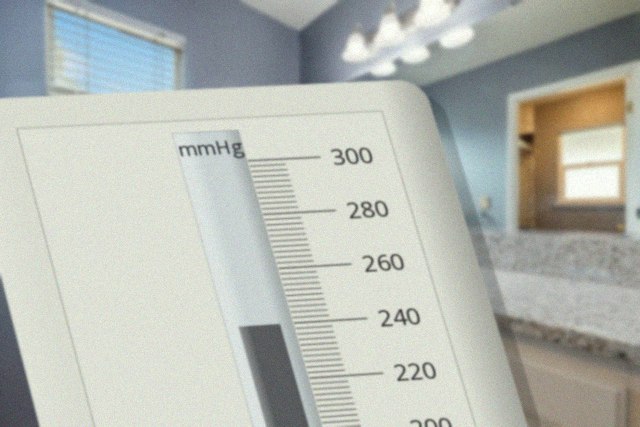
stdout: 240
